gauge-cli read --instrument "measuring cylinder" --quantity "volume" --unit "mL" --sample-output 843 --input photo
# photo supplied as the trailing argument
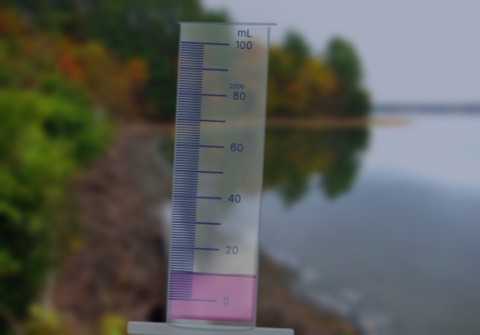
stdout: 10
